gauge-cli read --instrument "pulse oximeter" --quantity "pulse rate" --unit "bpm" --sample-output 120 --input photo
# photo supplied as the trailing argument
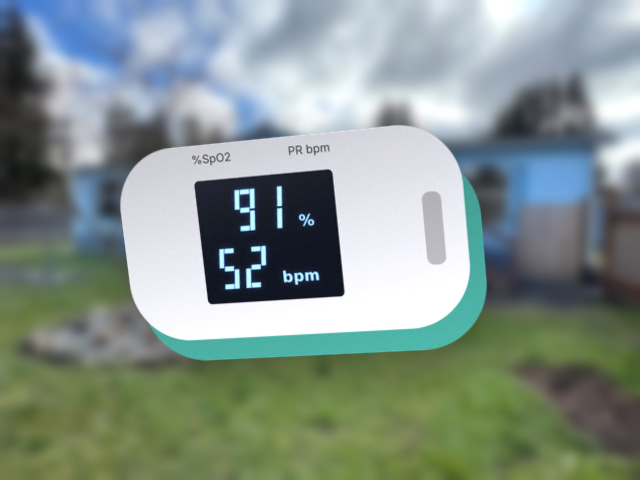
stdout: 52
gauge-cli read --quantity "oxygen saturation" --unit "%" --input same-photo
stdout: 91
